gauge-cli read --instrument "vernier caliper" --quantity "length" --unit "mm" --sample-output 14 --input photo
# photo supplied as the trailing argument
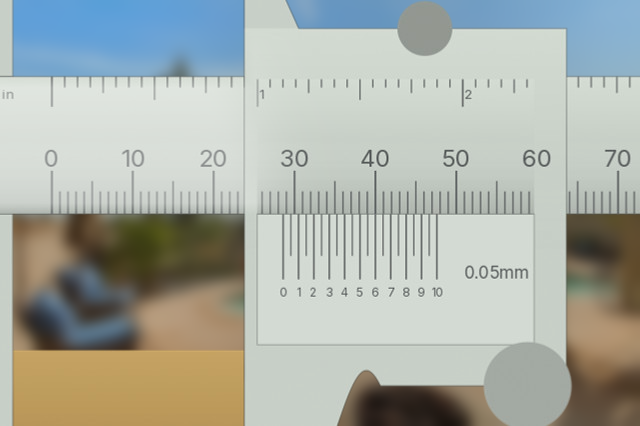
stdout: 28.6
